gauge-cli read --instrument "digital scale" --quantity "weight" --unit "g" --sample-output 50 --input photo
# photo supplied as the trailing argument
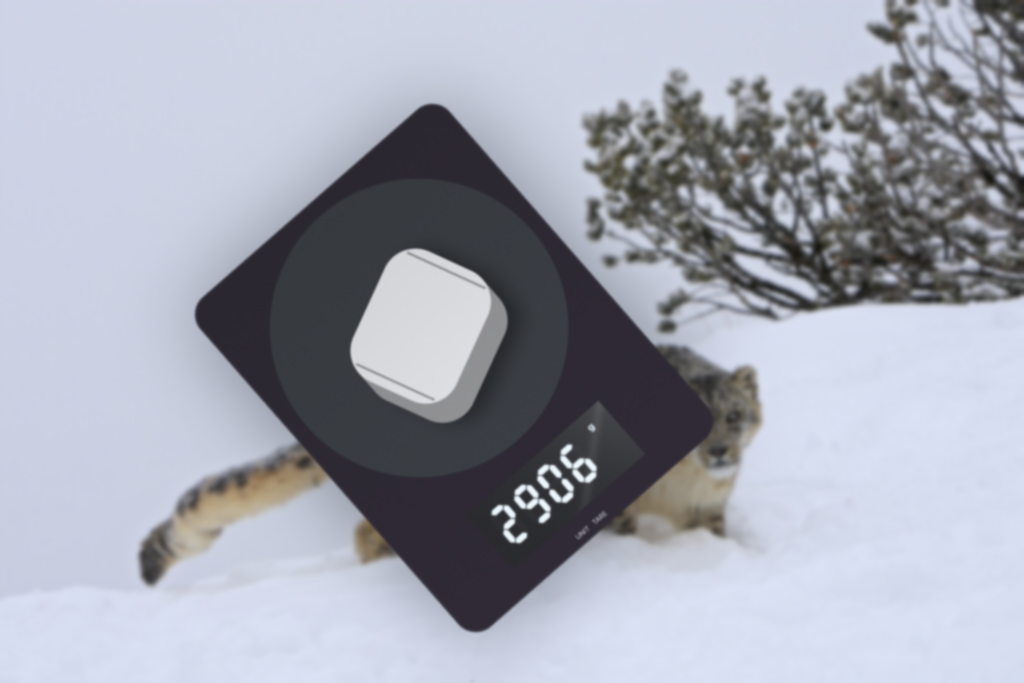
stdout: 2906
